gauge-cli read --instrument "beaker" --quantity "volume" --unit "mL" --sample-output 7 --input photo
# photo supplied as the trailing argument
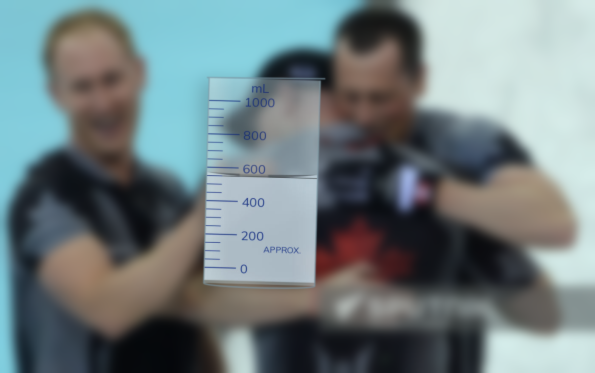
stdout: 550
